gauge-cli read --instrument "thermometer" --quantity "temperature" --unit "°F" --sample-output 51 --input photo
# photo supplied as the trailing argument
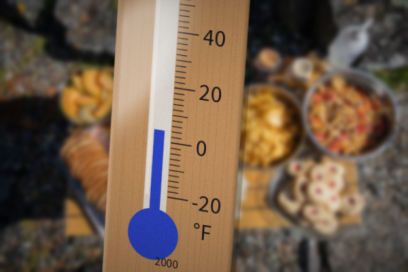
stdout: 4
